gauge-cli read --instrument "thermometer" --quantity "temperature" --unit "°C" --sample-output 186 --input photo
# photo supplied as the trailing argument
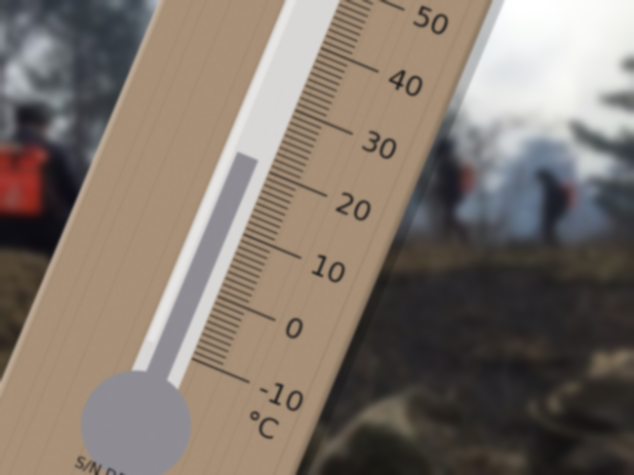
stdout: 21
